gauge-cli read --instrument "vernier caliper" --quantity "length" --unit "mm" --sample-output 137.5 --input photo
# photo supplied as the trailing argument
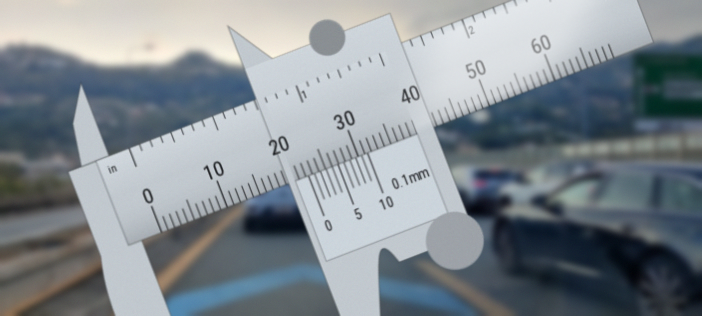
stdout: 22.4
